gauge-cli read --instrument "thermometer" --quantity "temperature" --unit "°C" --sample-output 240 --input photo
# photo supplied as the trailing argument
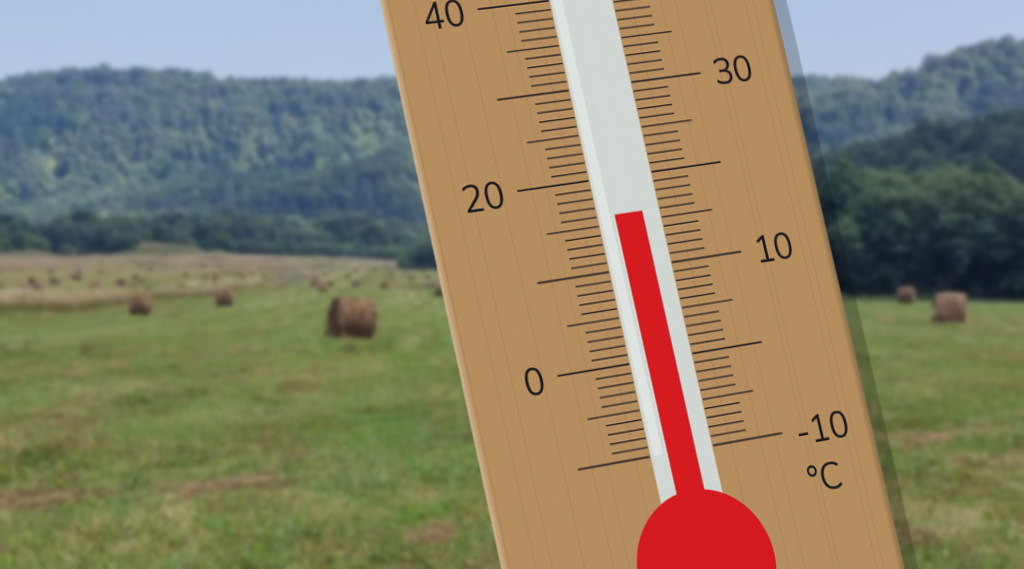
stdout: 16
